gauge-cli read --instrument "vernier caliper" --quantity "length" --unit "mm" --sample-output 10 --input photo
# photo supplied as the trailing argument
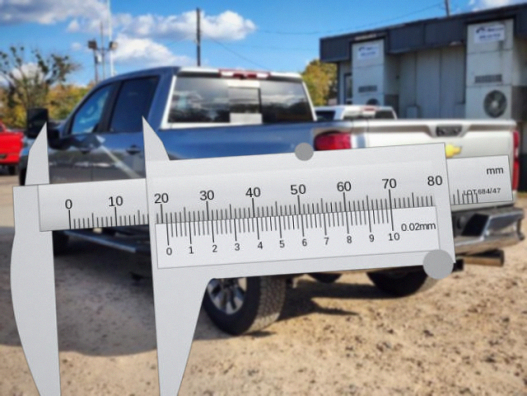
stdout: 21.0
